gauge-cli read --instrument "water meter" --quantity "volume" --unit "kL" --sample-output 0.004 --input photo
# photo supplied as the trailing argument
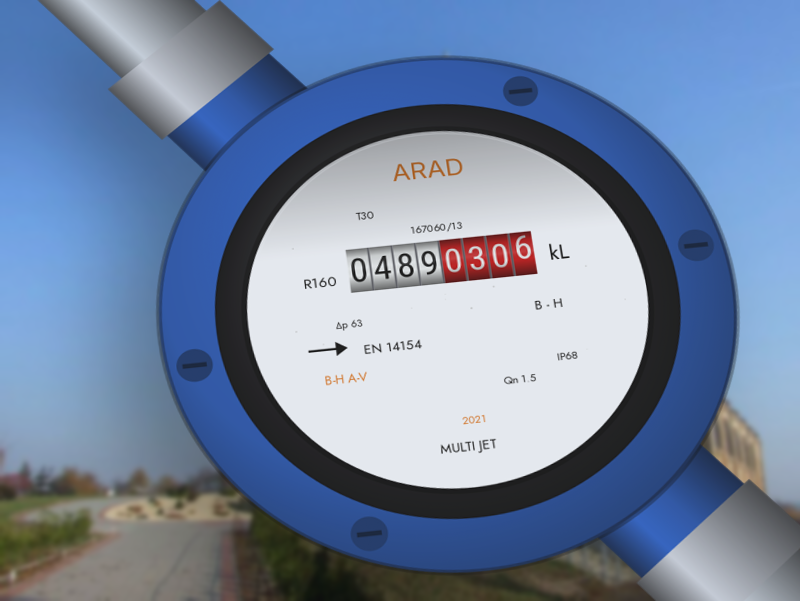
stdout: 489.0306
